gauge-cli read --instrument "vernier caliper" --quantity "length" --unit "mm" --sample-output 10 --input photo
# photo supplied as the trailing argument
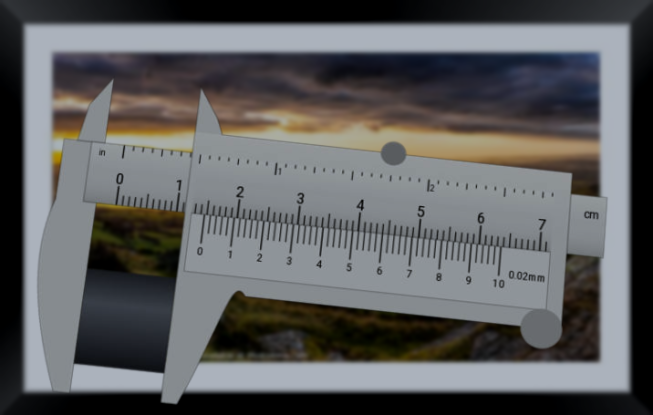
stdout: 14.6
